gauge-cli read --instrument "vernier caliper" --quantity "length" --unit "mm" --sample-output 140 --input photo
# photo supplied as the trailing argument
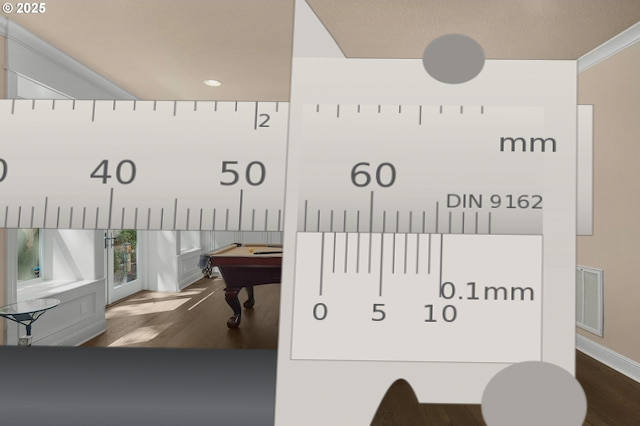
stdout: 56.4
